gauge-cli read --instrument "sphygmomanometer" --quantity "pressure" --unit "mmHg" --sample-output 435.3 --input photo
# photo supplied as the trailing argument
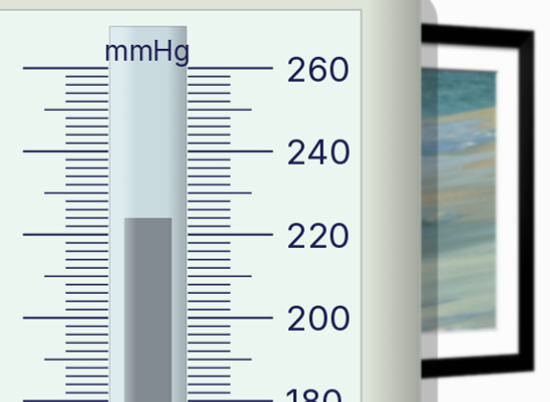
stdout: 224
